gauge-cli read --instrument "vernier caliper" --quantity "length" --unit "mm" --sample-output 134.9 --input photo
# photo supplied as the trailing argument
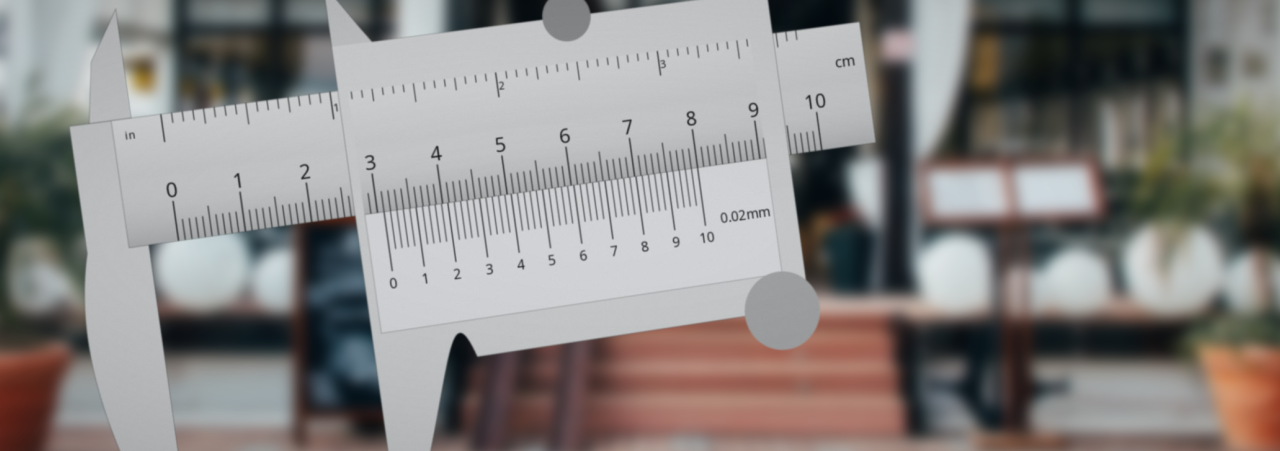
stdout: 31.0
